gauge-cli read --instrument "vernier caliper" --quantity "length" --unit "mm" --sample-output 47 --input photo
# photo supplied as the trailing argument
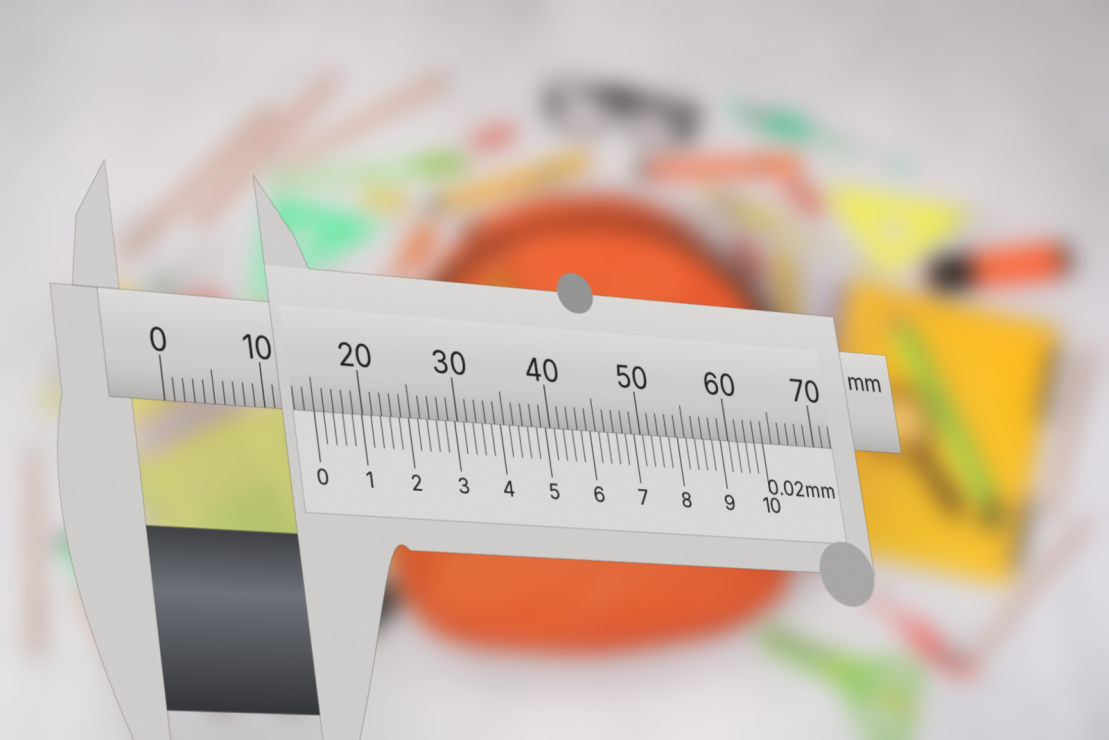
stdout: 15.0
